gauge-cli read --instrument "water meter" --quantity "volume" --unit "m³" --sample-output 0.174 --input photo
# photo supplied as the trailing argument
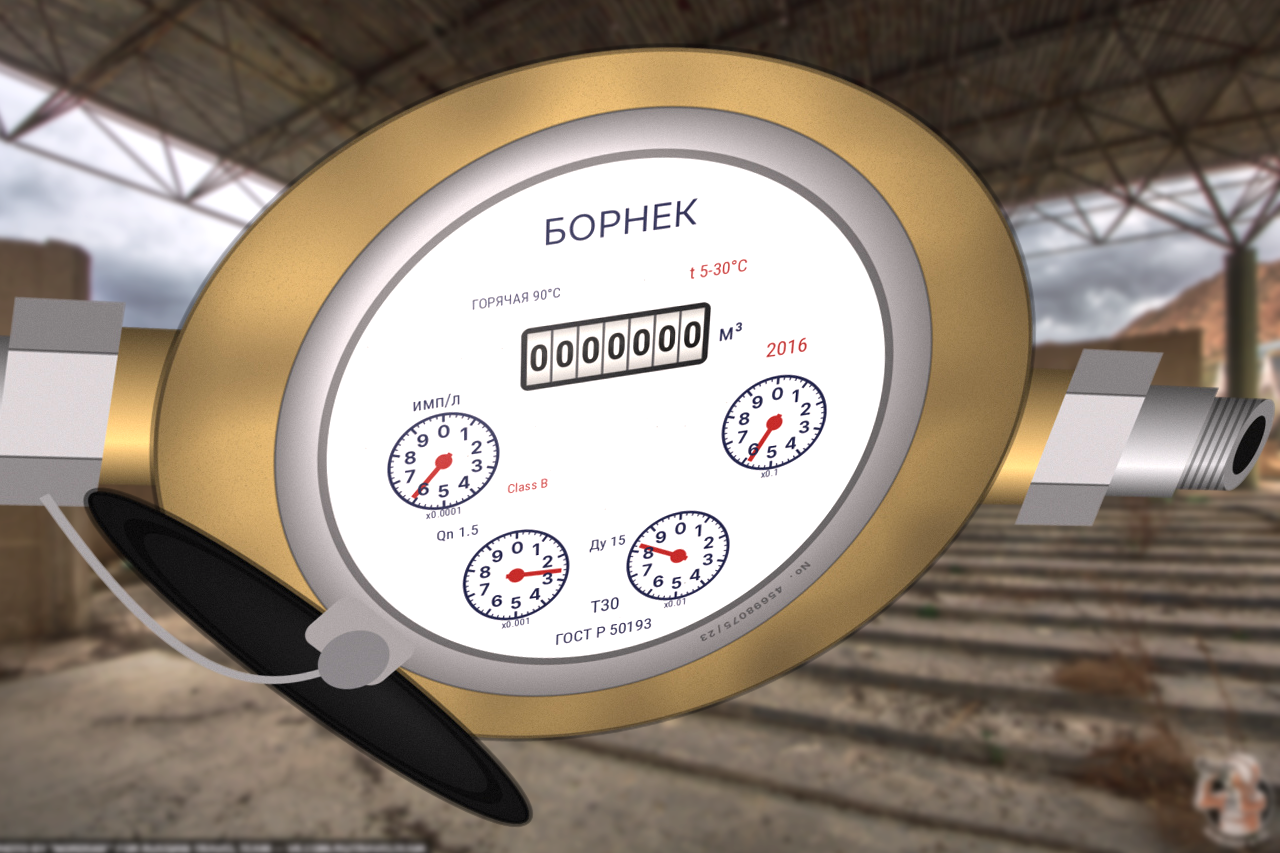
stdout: 0.5826
